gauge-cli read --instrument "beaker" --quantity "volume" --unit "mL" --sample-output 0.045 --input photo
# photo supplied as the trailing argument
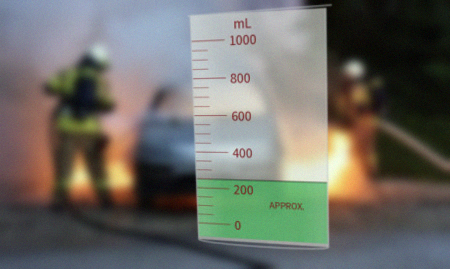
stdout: 250
